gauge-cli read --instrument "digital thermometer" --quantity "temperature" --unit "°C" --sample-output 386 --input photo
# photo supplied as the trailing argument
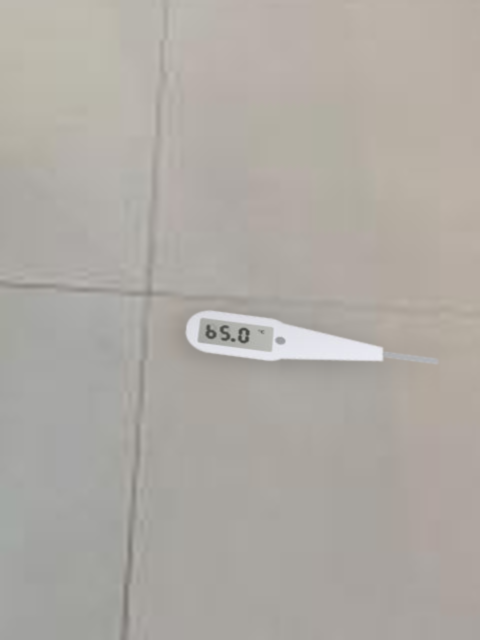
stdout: 65.0
